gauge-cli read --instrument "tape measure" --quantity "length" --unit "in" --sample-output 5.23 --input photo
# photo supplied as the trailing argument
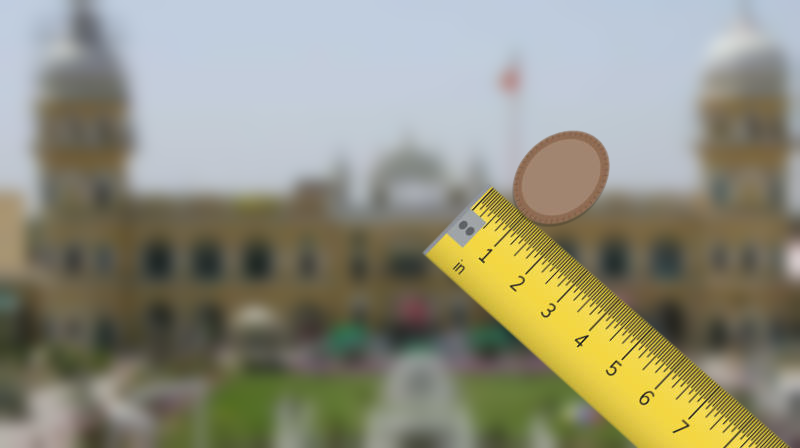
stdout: 2
